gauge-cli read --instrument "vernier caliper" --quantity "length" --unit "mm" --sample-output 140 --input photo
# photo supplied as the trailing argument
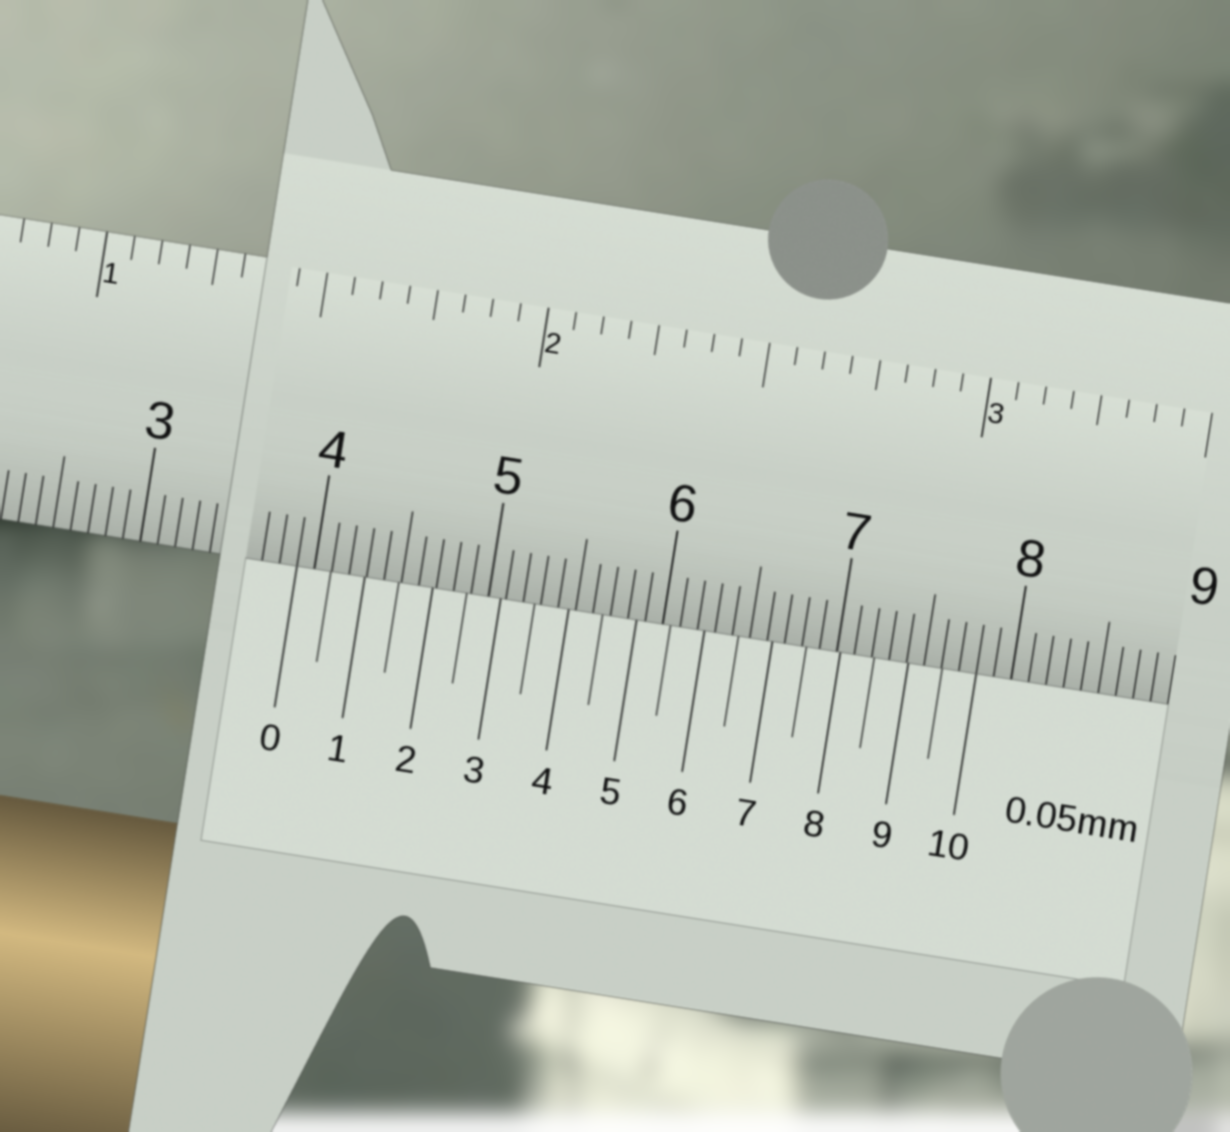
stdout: 39.0
